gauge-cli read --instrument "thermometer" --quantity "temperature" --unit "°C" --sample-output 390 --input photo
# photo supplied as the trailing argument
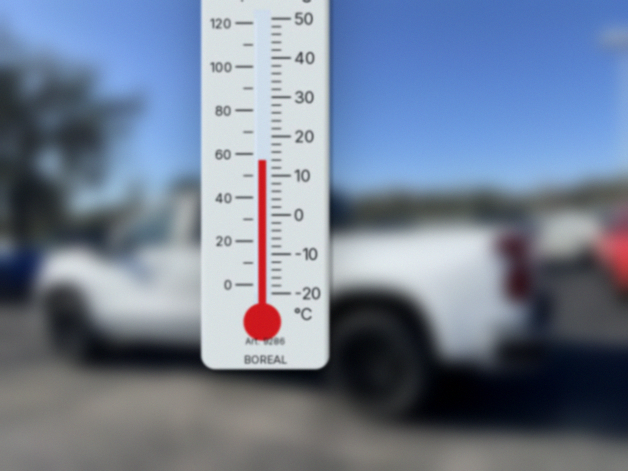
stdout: 14
